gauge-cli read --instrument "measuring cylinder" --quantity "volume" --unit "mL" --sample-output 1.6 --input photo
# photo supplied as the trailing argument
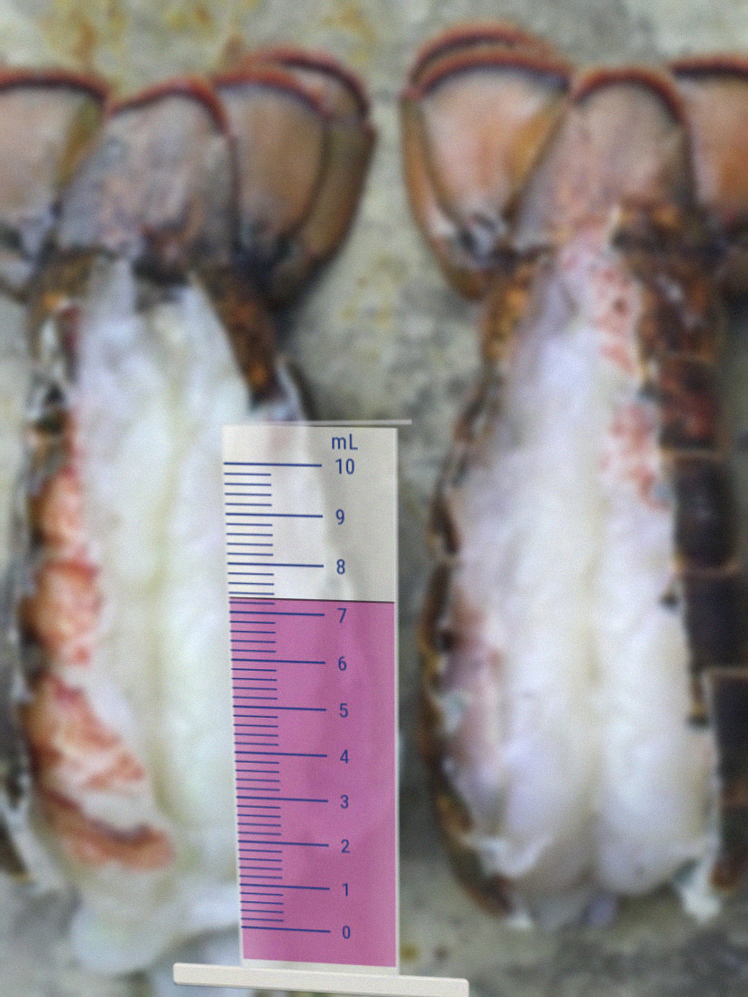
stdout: 7.3
